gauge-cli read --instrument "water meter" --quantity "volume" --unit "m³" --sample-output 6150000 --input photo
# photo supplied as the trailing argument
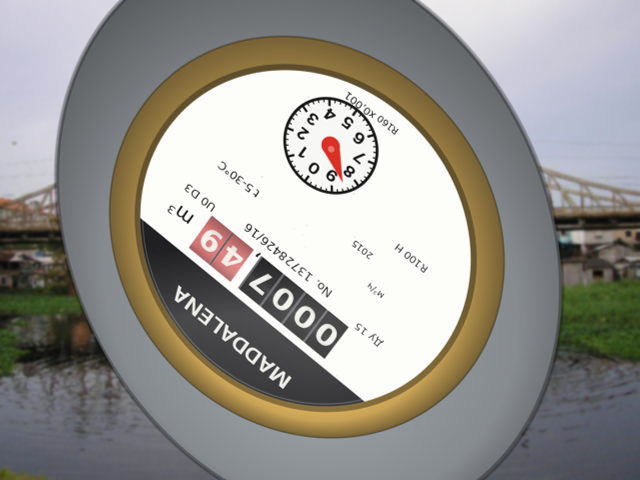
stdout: 7.498
